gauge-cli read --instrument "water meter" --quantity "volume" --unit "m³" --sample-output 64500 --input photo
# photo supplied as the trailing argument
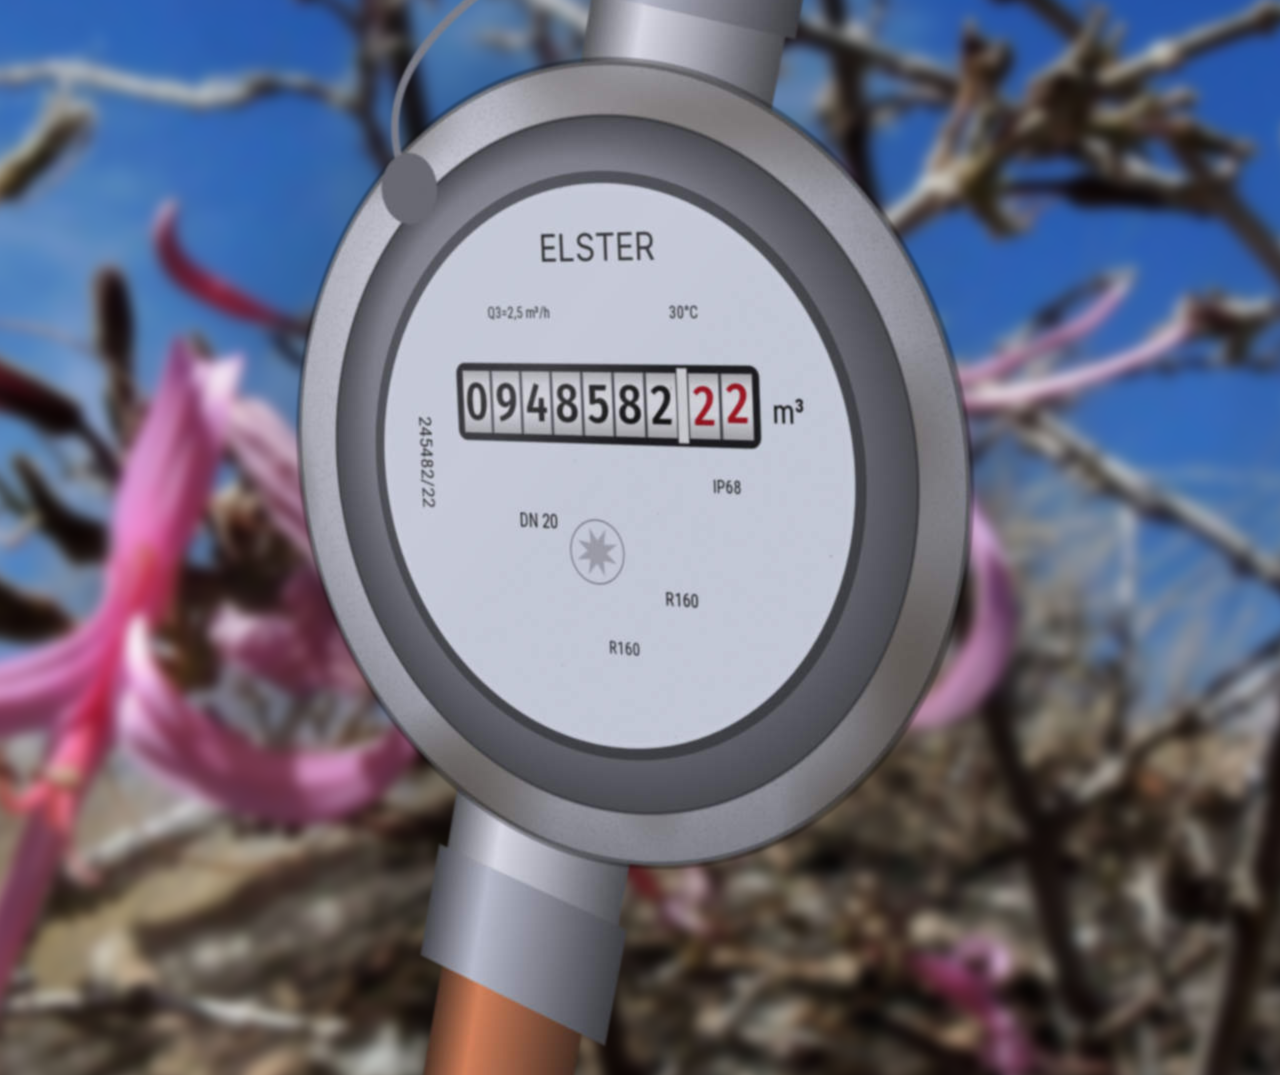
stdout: 948582.22
